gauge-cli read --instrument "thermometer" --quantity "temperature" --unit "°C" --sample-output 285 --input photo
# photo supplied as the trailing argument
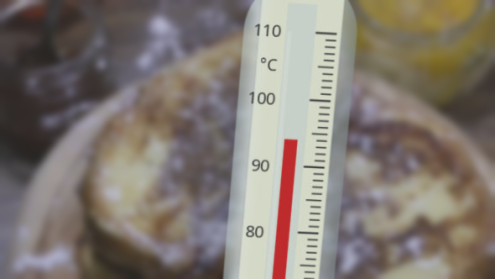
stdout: 94
